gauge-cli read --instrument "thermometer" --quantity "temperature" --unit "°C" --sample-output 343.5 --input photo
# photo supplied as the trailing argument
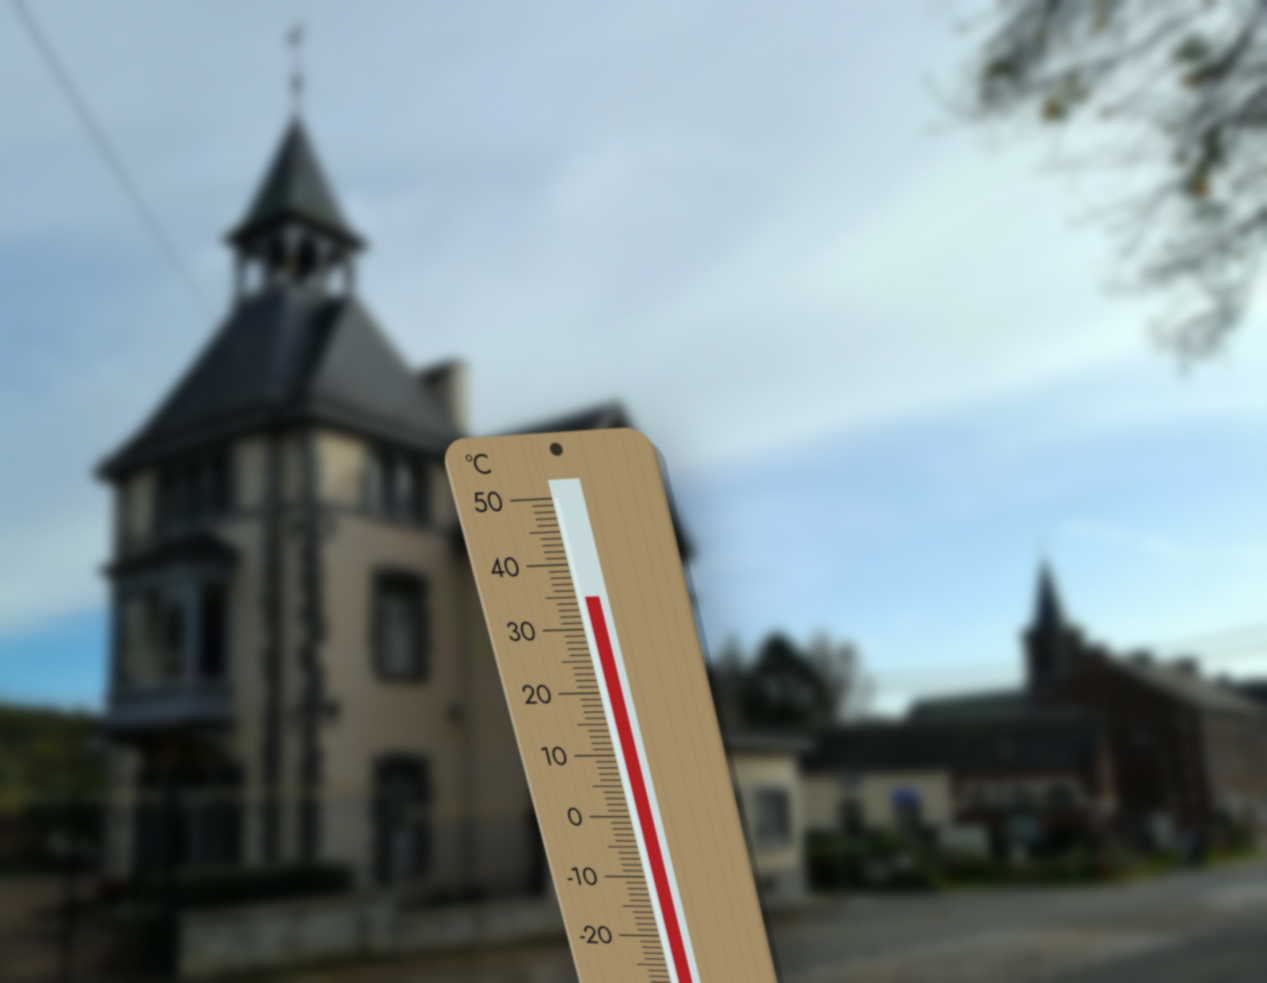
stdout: 35
